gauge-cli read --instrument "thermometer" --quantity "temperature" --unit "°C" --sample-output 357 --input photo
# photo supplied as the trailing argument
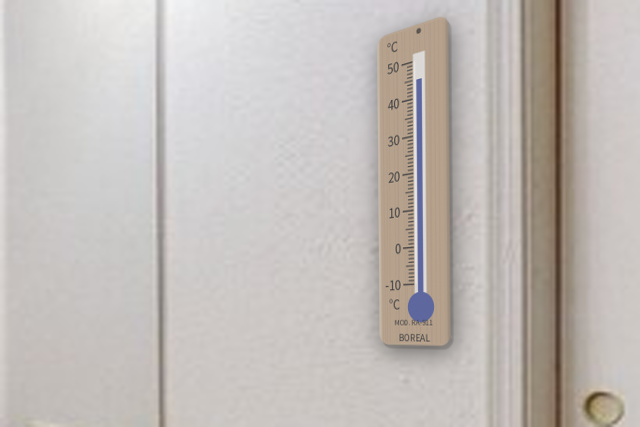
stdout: 45
